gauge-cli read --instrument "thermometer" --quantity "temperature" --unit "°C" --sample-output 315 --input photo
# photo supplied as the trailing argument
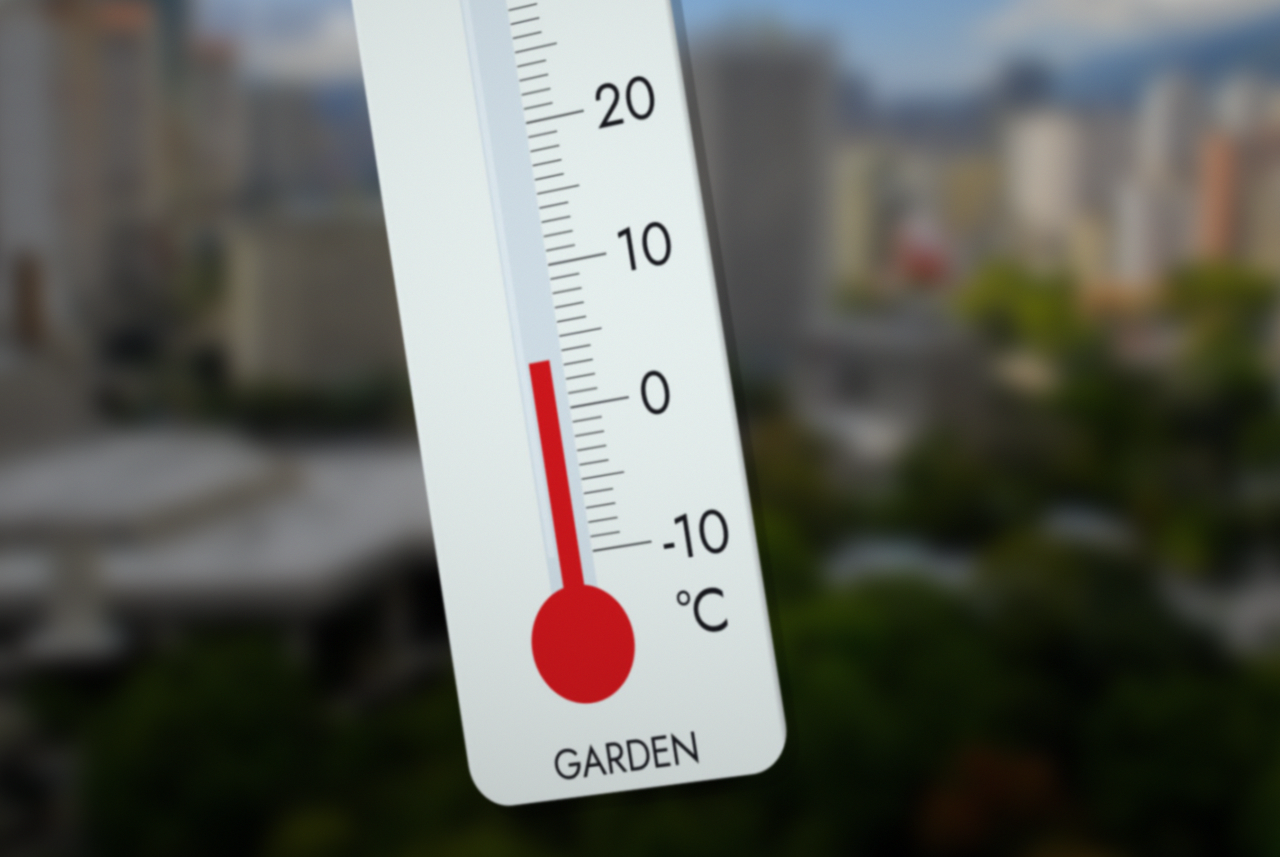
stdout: 3.5
